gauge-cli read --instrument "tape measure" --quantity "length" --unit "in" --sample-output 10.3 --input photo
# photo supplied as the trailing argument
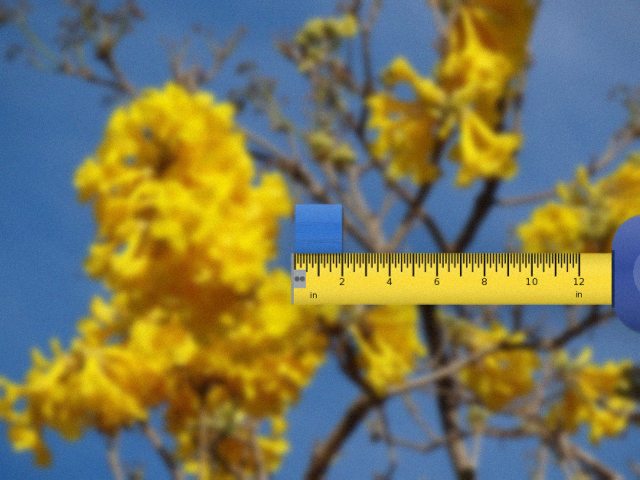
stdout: 2
